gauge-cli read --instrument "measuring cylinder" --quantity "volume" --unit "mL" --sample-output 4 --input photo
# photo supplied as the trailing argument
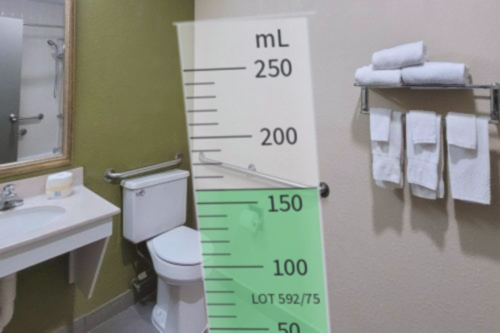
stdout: 160
